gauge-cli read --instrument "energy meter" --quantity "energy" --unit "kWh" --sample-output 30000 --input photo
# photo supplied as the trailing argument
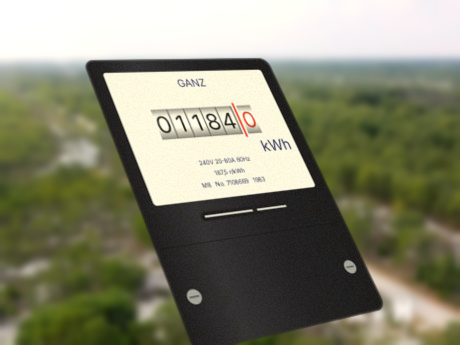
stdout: 1184.0
